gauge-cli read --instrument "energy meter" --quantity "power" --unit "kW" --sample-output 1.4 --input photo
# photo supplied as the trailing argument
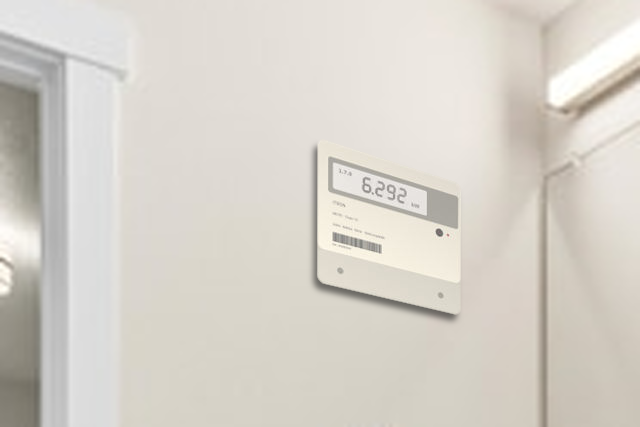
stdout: 6.292
